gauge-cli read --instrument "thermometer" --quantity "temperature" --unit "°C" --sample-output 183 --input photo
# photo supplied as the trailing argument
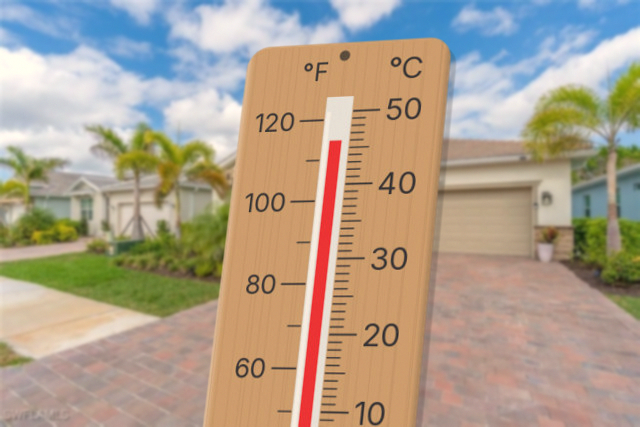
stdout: 46
